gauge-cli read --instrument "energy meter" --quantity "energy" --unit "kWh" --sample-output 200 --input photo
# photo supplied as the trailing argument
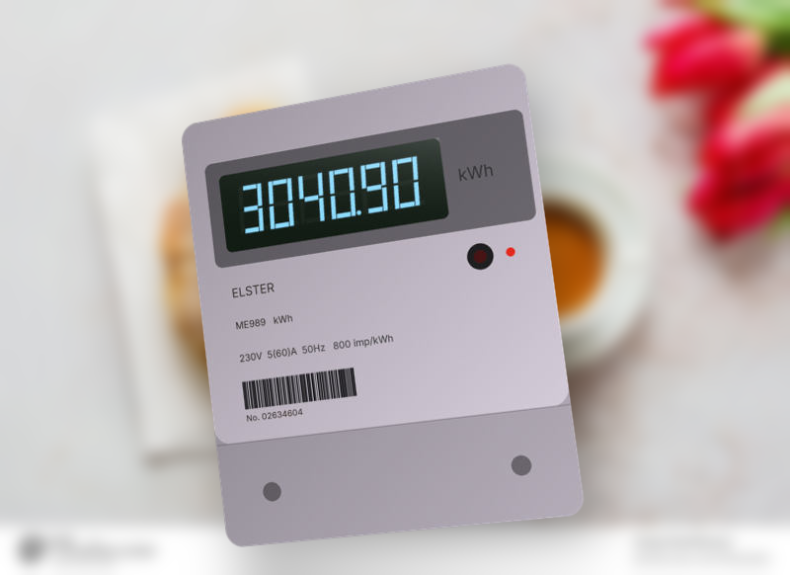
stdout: 3040.90
